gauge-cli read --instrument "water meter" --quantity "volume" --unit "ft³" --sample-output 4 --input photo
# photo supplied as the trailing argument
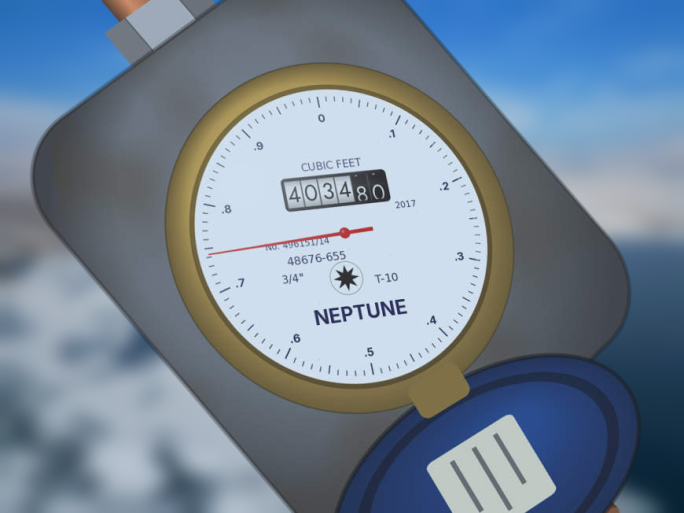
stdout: 403479.74
